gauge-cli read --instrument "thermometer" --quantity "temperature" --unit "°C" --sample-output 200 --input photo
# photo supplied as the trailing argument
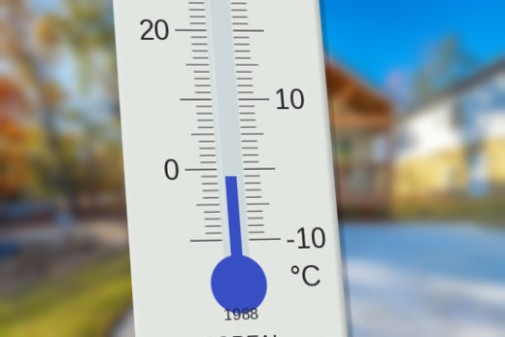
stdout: -1
